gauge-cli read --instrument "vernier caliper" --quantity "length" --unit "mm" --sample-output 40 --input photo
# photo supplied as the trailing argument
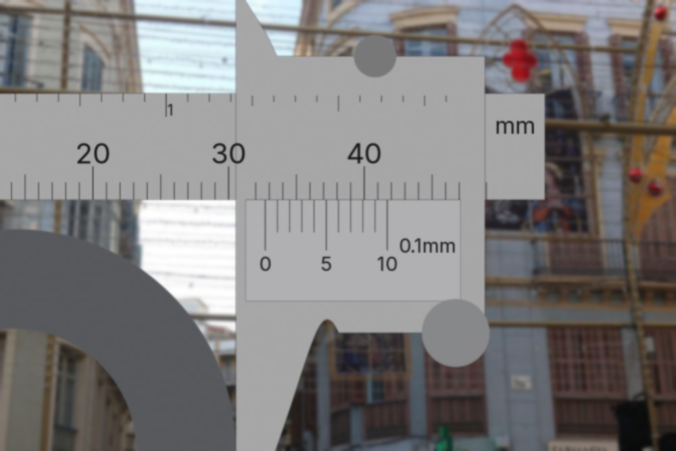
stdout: 32.7
